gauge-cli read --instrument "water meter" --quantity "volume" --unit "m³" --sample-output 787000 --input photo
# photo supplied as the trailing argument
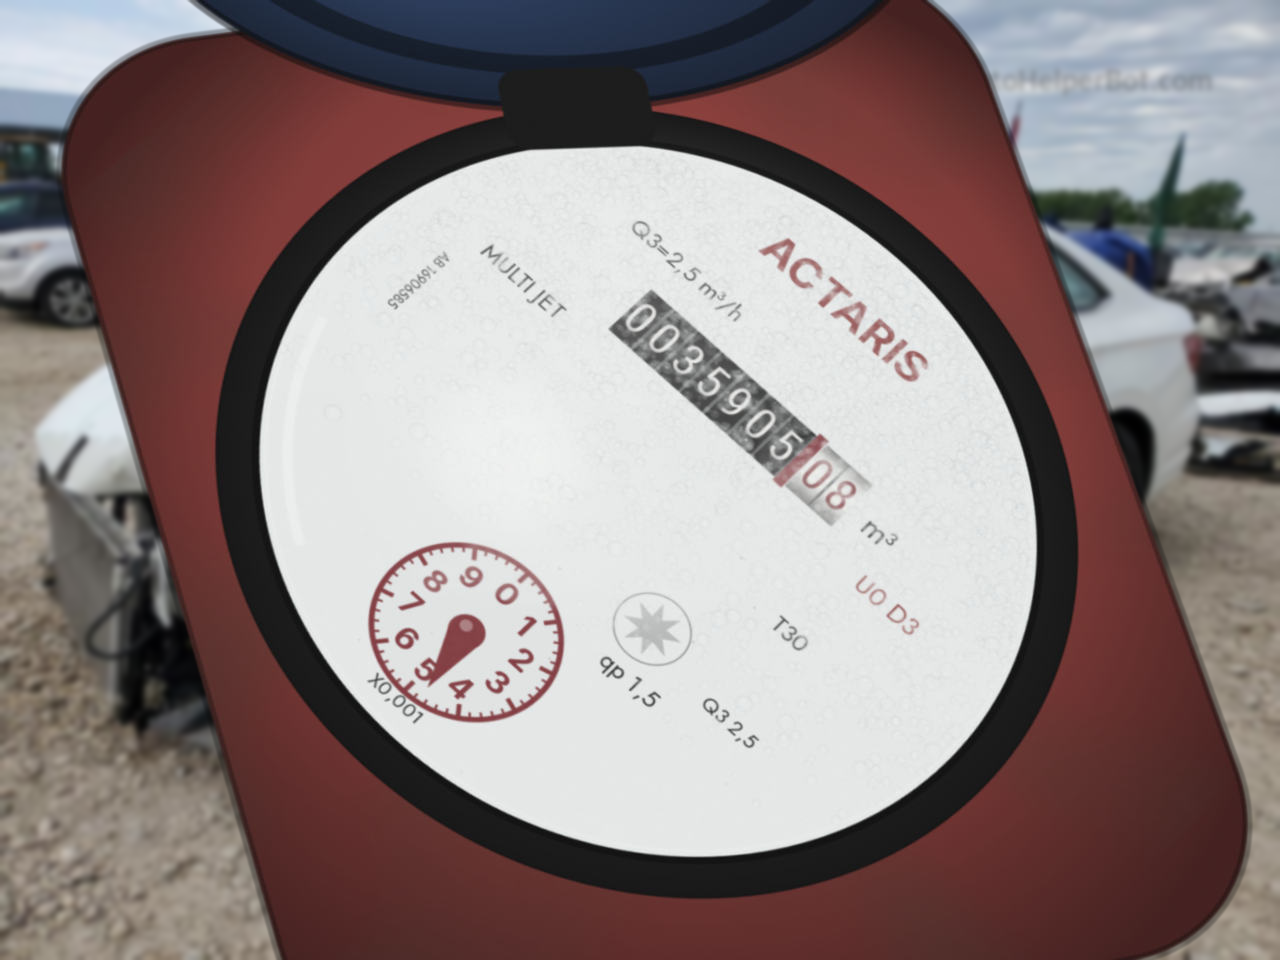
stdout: 35905.084
